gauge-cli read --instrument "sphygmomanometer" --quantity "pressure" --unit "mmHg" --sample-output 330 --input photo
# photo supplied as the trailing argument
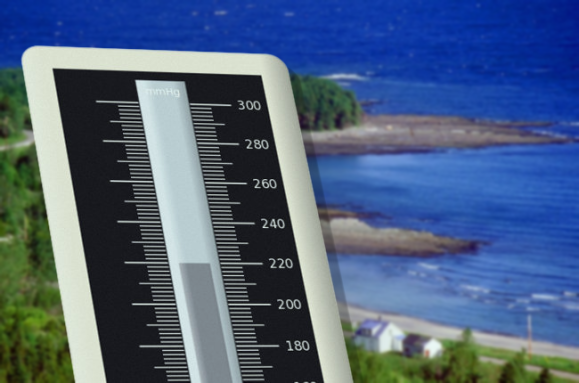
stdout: 220
